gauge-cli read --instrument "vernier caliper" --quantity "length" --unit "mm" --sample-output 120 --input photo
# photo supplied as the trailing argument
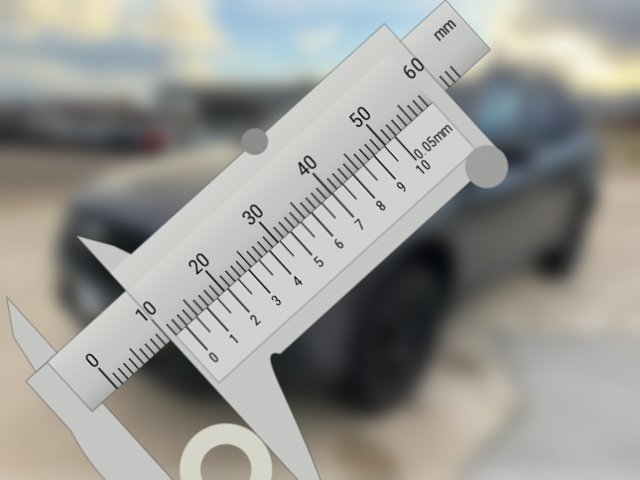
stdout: 12.8
